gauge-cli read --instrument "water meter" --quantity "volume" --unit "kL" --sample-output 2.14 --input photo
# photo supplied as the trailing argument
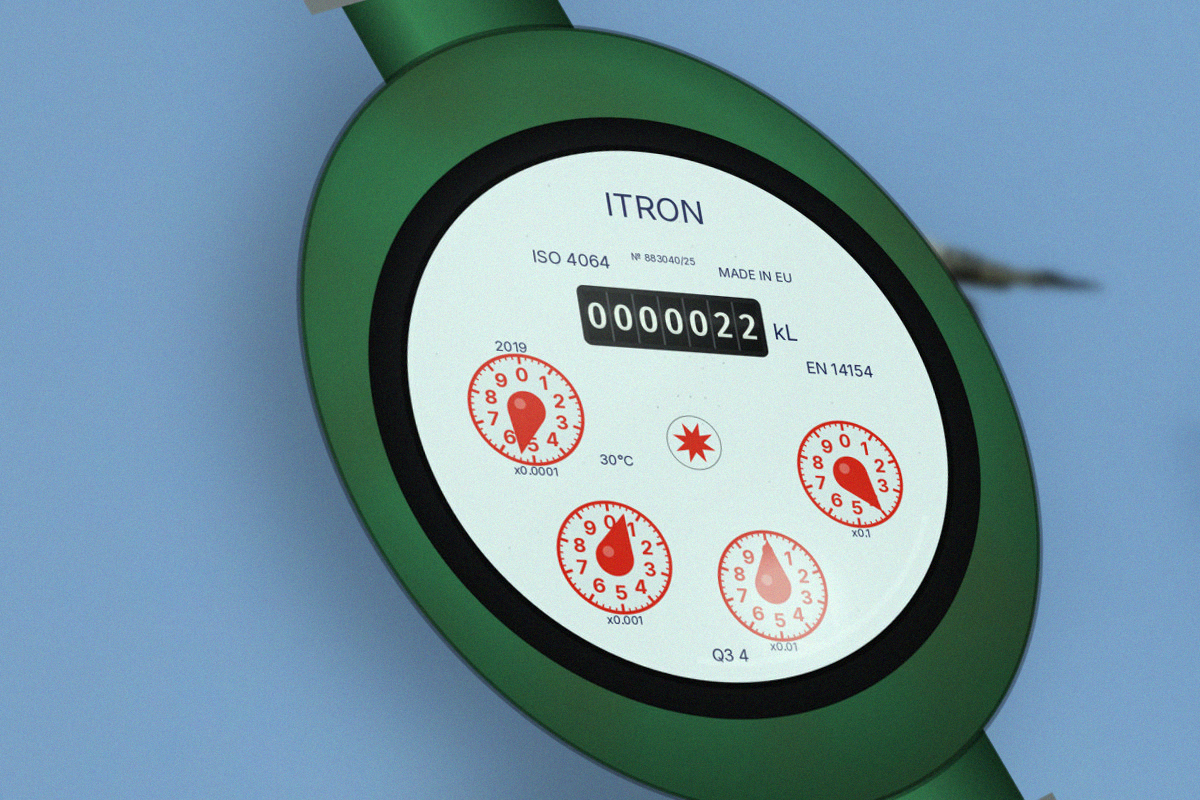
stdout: 22.4005
